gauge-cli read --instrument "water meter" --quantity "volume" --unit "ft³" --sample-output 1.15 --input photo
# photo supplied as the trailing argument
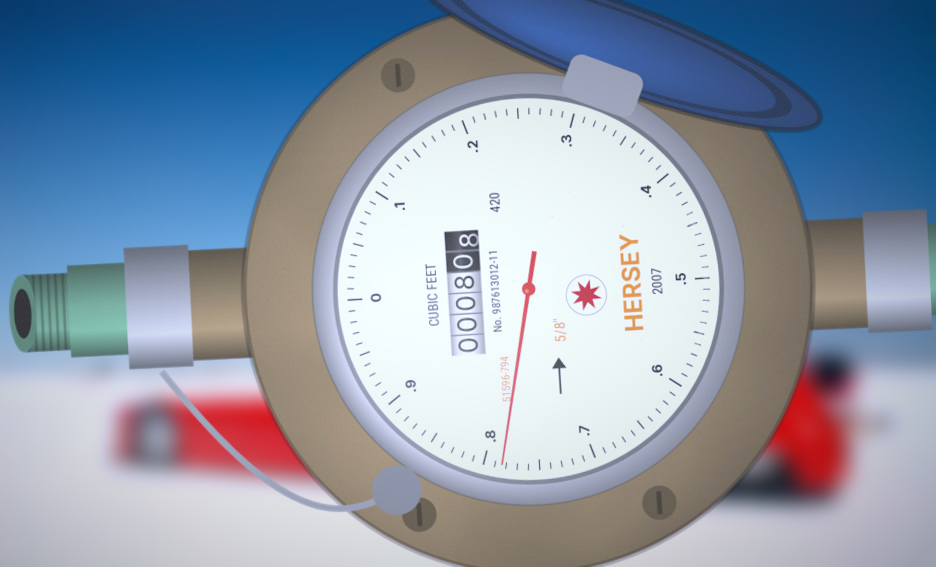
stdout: 807.78
